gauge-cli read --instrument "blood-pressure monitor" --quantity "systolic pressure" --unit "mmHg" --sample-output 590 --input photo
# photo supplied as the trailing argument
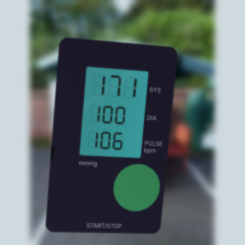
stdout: 171
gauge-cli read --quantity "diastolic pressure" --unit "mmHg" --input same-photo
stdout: 100
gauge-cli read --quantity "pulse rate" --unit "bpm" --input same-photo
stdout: 106
